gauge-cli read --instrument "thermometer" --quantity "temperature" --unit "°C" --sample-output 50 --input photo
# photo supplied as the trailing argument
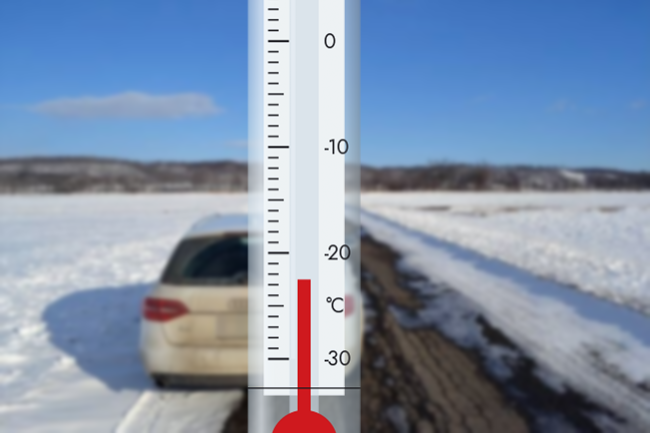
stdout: -22.5
